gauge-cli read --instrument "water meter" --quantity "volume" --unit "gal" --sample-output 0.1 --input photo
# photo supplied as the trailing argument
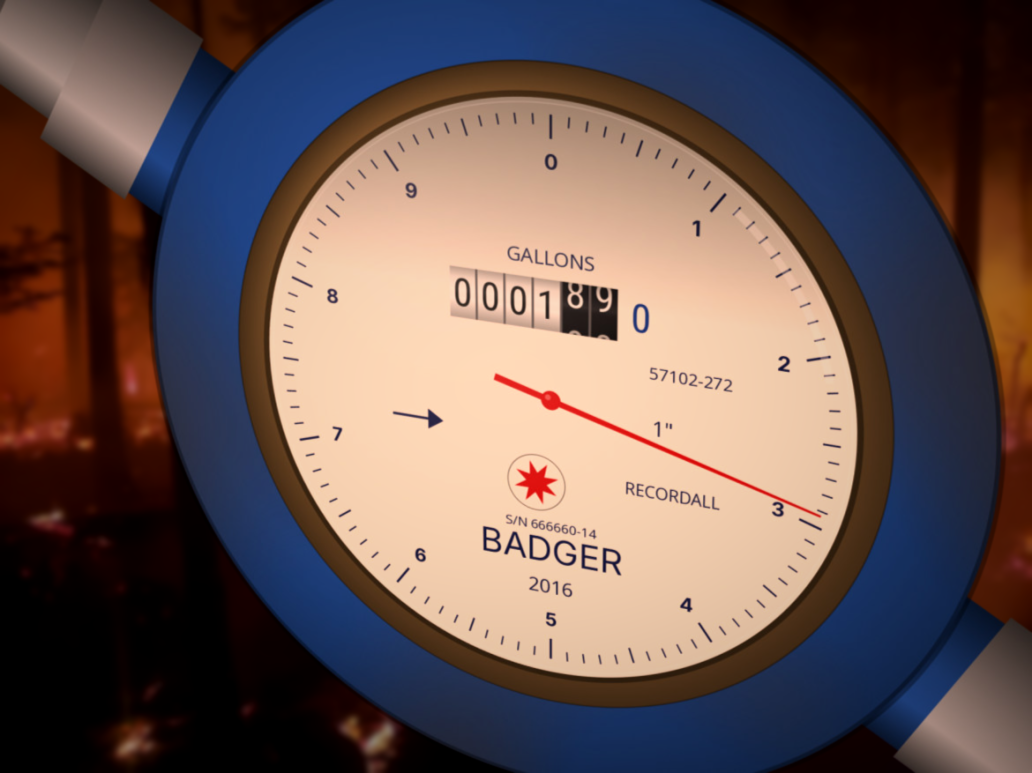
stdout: 1892.9
